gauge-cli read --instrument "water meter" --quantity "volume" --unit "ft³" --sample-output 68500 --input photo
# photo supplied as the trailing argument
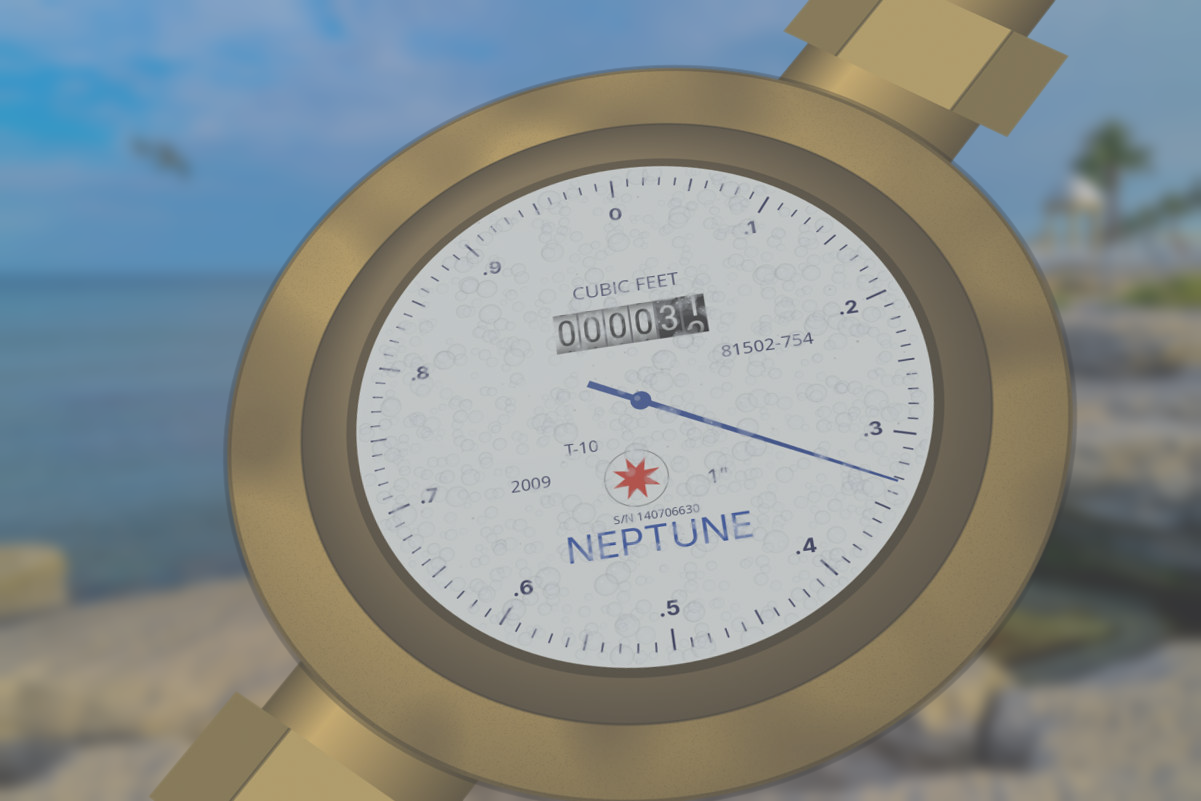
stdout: 31.33
